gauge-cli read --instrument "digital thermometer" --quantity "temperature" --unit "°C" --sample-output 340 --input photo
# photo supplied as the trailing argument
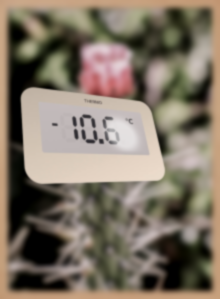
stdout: -10.6
